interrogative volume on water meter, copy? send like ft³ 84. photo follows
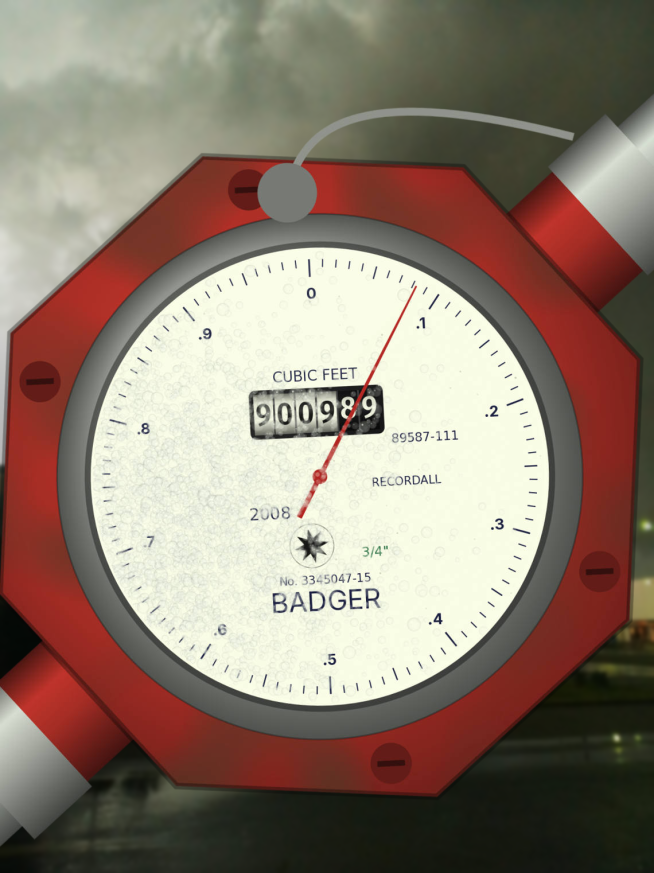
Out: ft³ 900989.08
